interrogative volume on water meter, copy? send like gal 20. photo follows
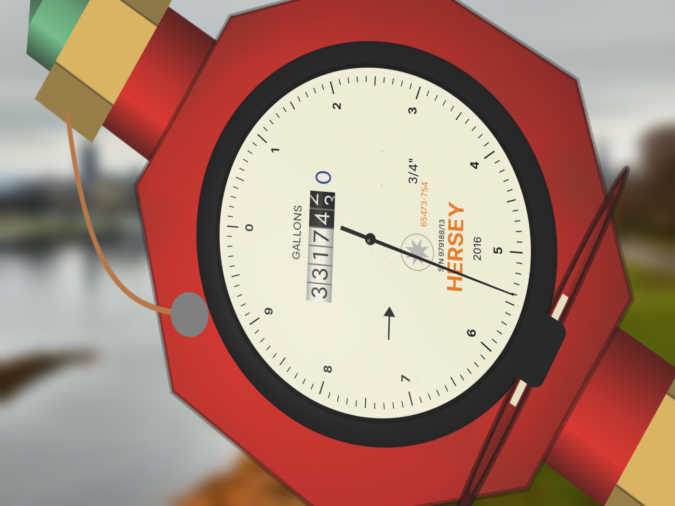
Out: gal 3317425.4
